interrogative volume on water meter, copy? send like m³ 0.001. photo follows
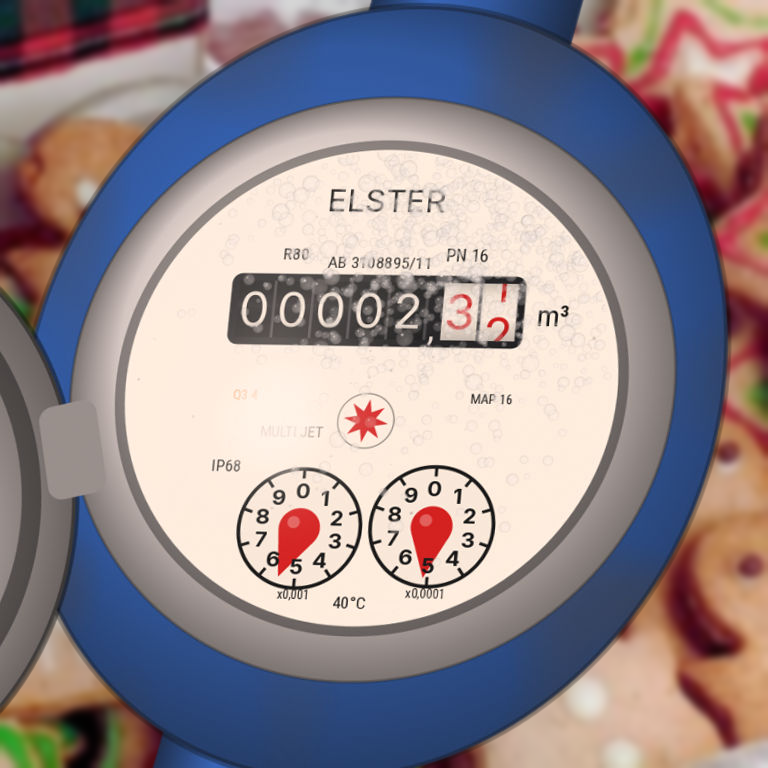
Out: m³ 2.3155
